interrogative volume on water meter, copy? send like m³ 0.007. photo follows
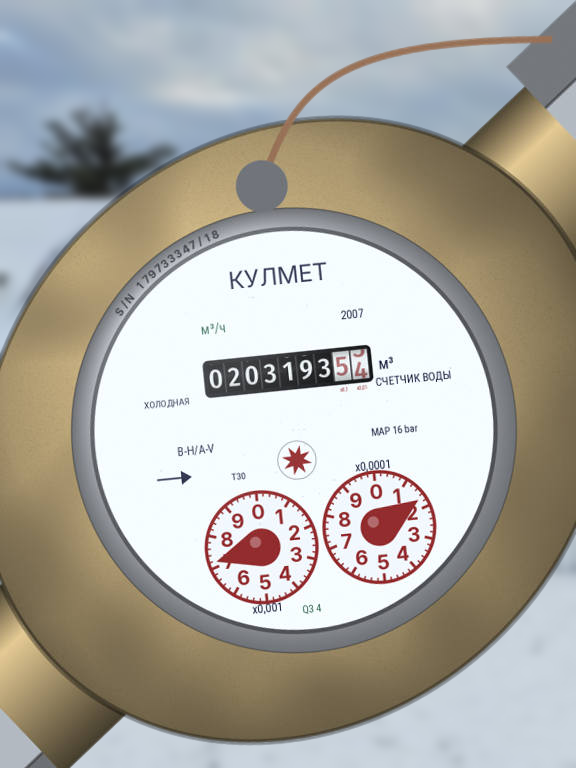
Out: m³ 203193.5371
